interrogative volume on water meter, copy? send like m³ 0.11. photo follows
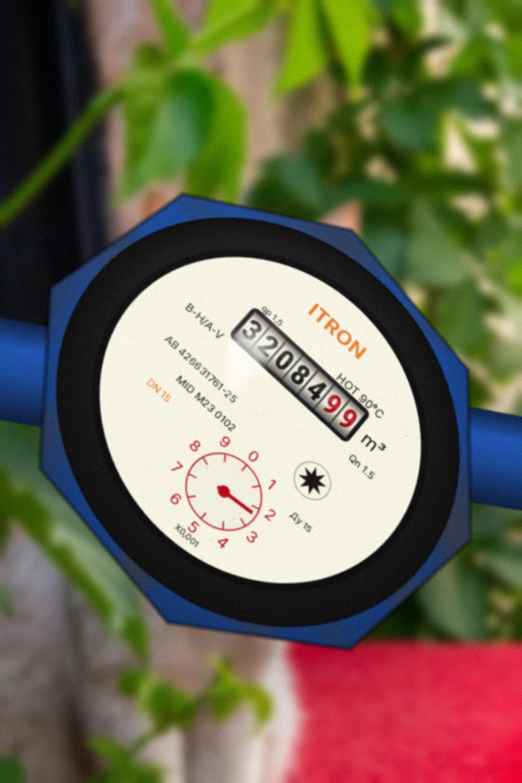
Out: m³ 32084.992
